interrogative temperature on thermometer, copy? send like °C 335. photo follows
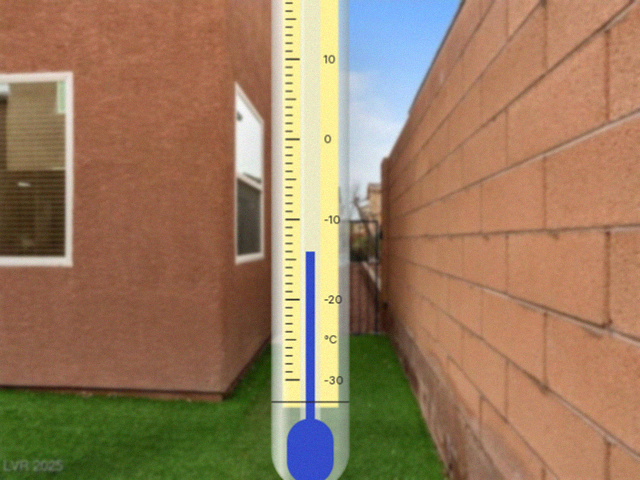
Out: °C -14
